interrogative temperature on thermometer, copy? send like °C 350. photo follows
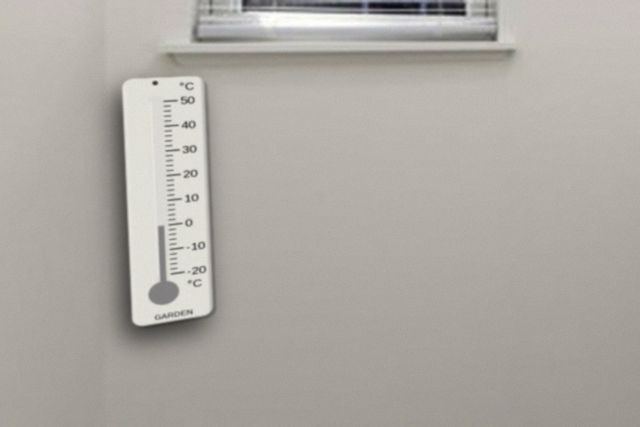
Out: °C 0
